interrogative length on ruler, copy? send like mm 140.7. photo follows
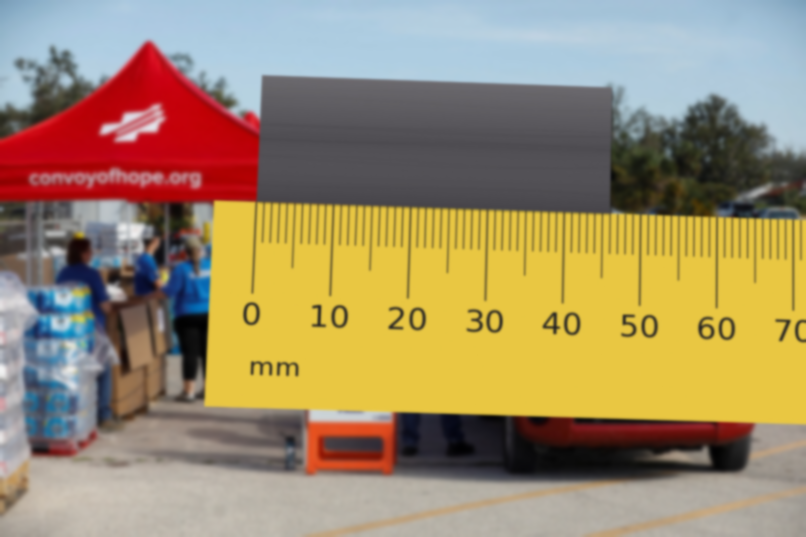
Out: mm 46
